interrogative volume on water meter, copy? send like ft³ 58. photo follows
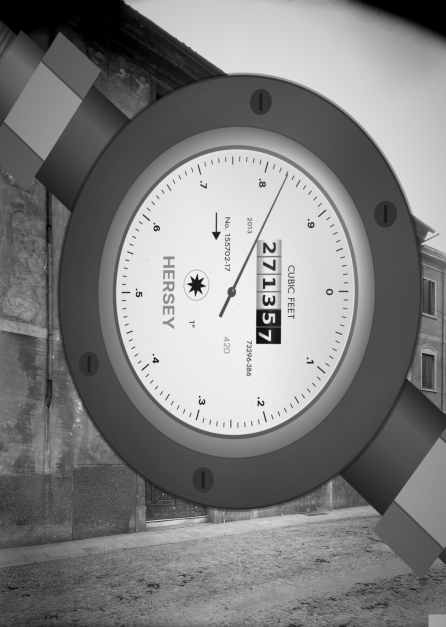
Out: ft³ 271356.83
